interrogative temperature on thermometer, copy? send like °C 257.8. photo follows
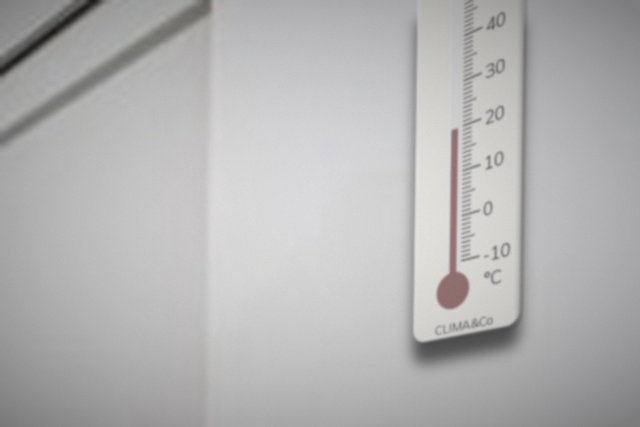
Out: °C 20
